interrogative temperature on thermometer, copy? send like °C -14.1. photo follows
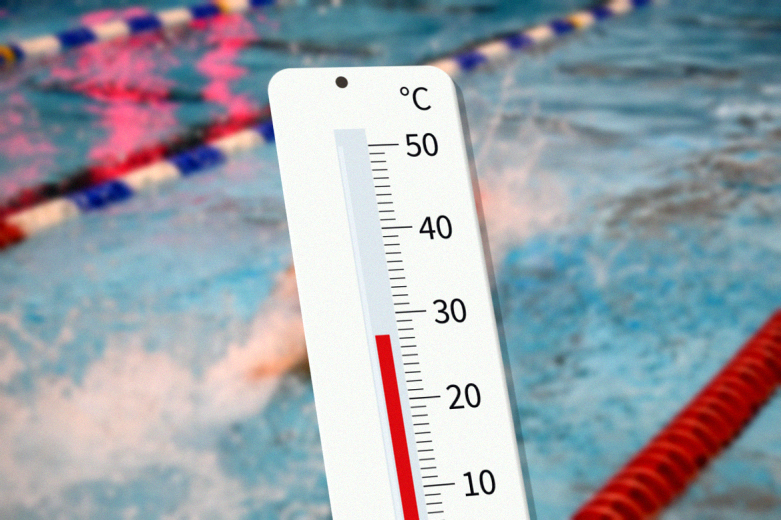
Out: °C 27.5
